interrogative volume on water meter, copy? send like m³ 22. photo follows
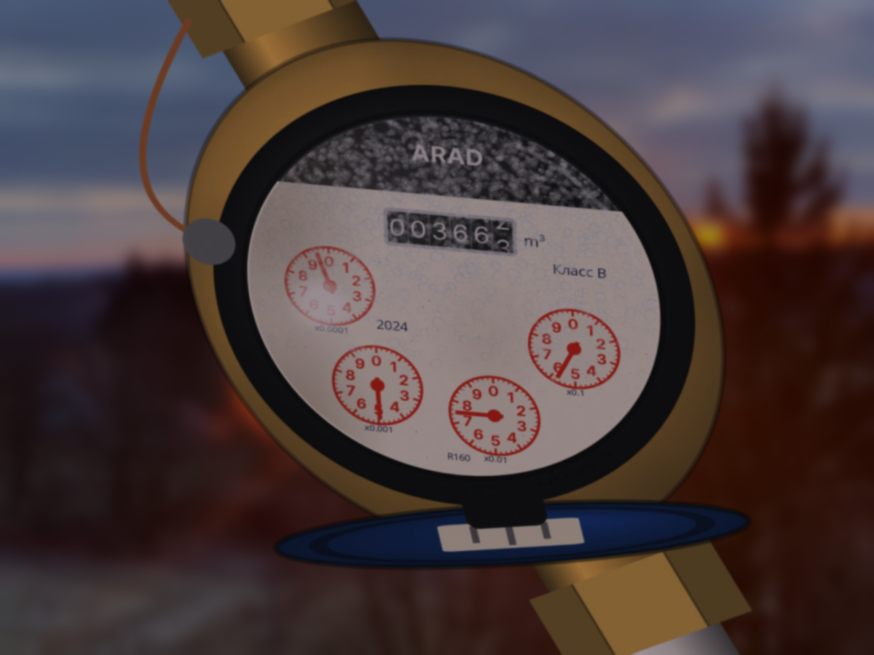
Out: m³ 3662.5749
